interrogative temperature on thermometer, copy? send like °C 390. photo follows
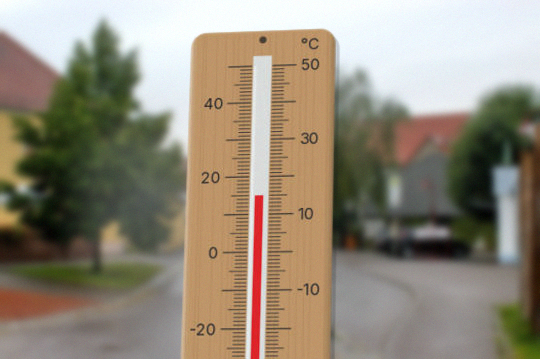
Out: °C 15
